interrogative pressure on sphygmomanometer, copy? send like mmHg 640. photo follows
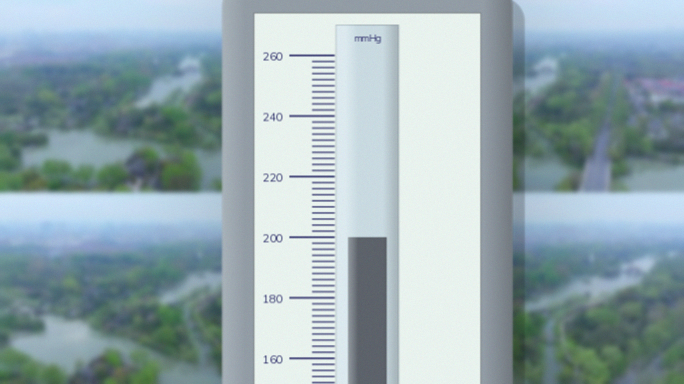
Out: mmHg 200
